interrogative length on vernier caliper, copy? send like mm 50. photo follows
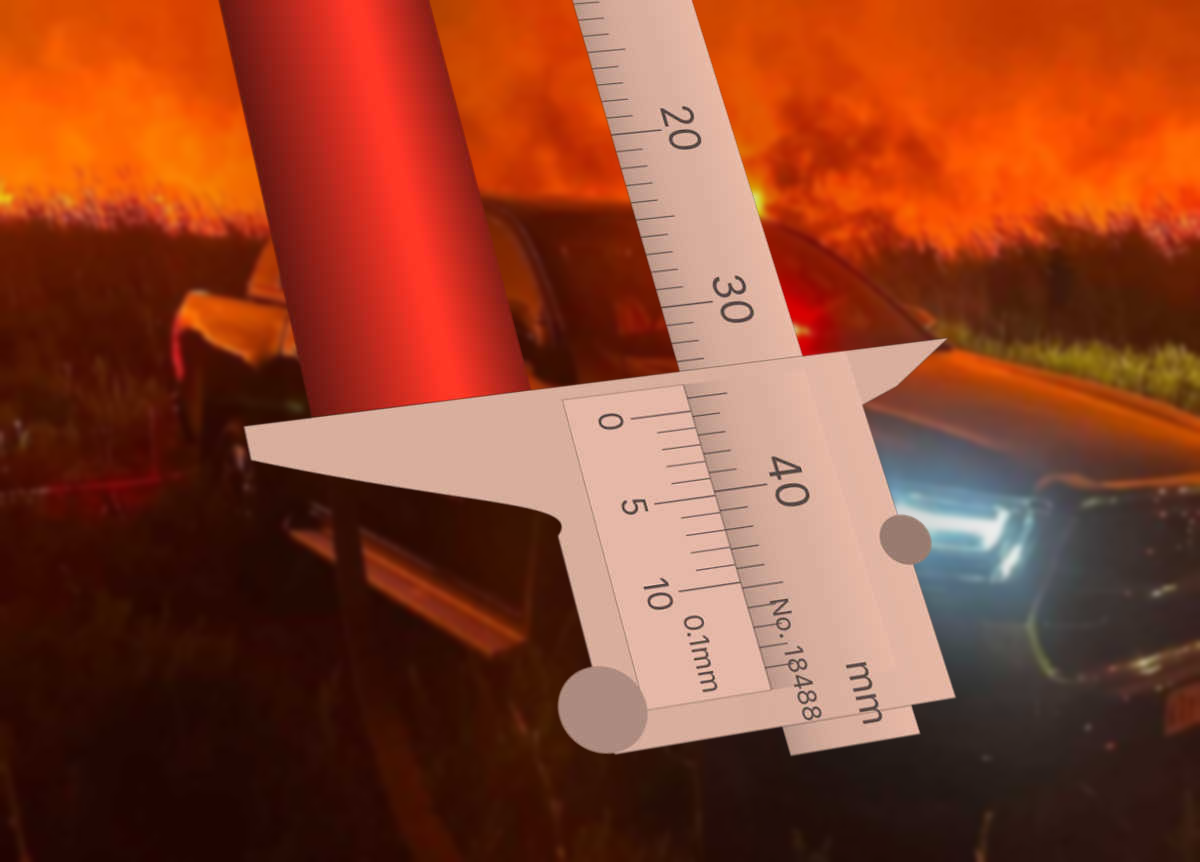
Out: mm 35.7
